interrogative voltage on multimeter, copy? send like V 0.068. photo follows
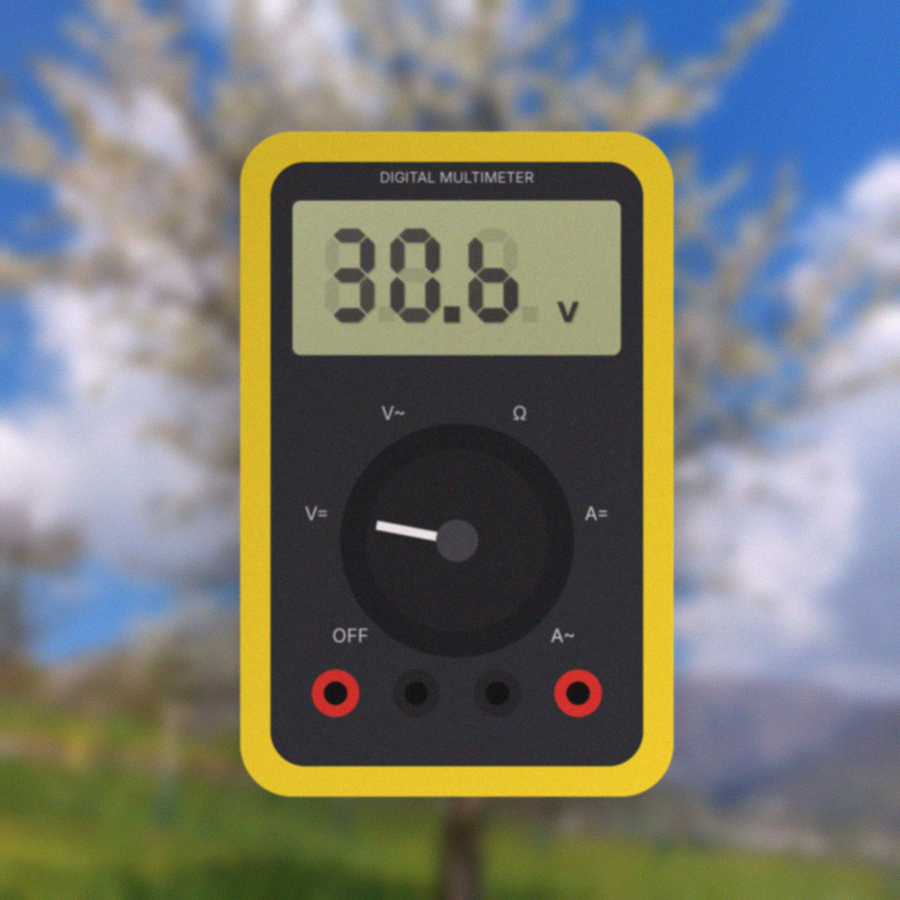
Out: V 30.6
